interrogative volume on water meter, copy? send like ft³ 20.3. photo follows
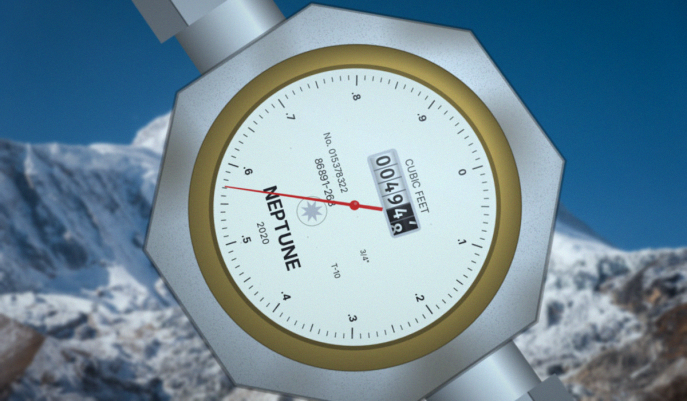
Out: ft³ 4947.57
